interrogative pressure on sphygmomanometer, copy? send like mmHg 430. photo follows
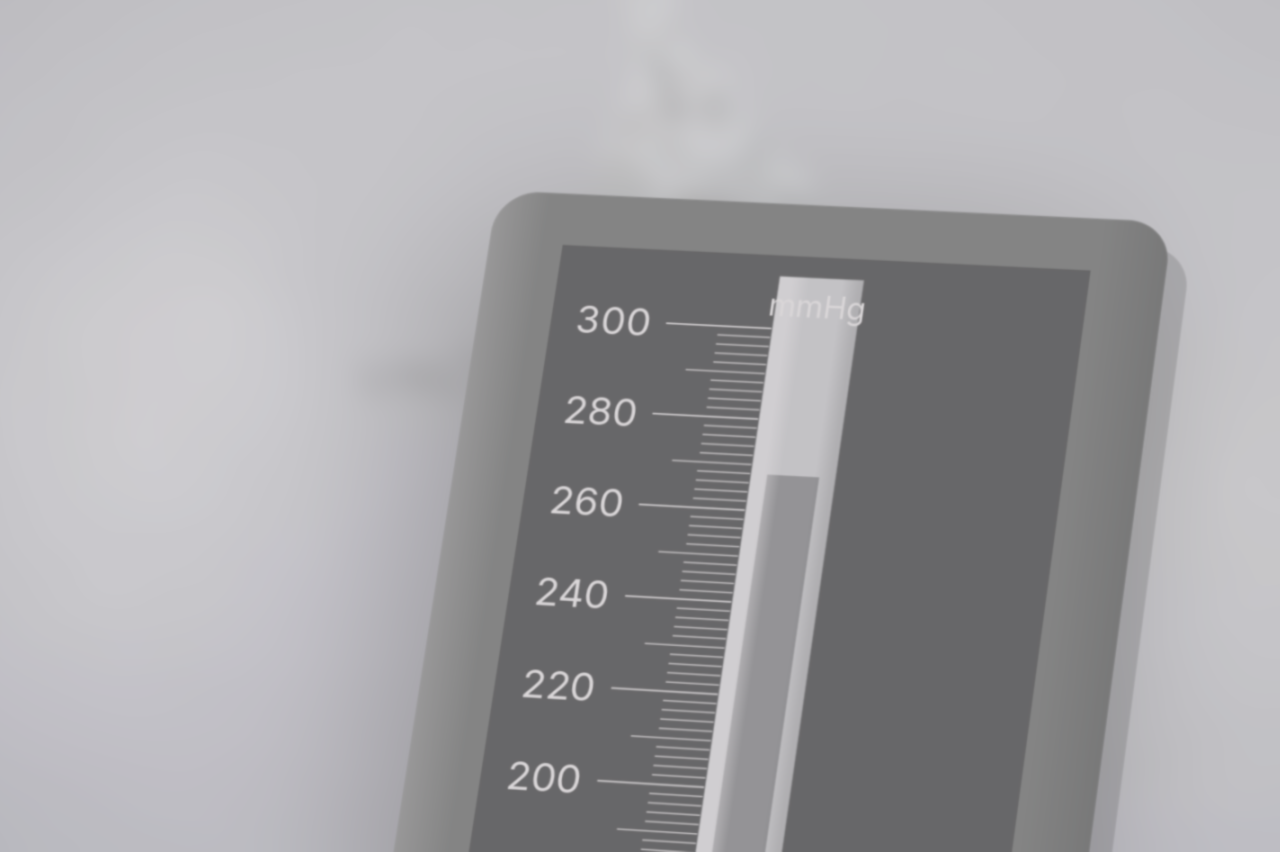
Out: mmHg 268
